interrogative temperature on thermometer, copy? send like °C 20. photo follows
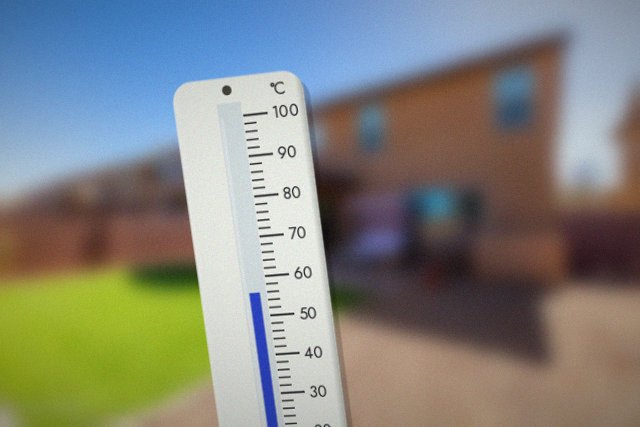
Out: °C 56
